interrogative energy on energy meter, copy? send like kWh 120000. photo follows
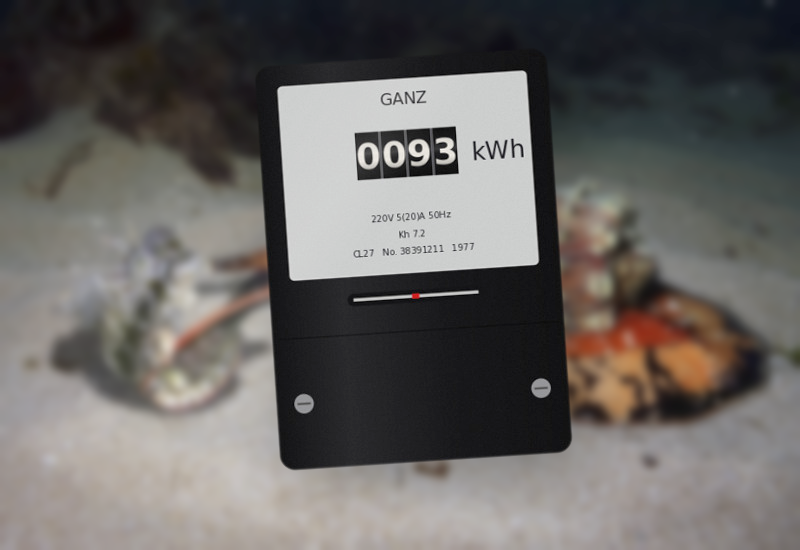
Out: kWh 93
